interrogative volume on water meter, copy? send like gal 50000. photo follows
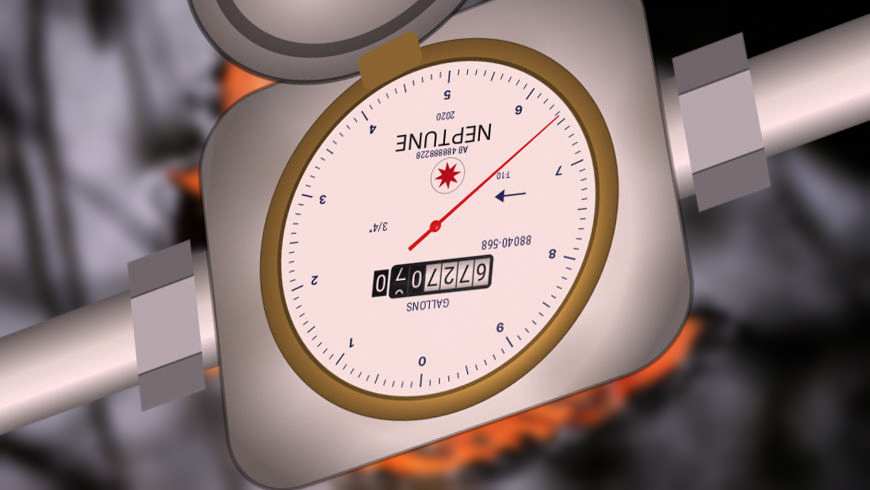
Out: gal 6727066.4
